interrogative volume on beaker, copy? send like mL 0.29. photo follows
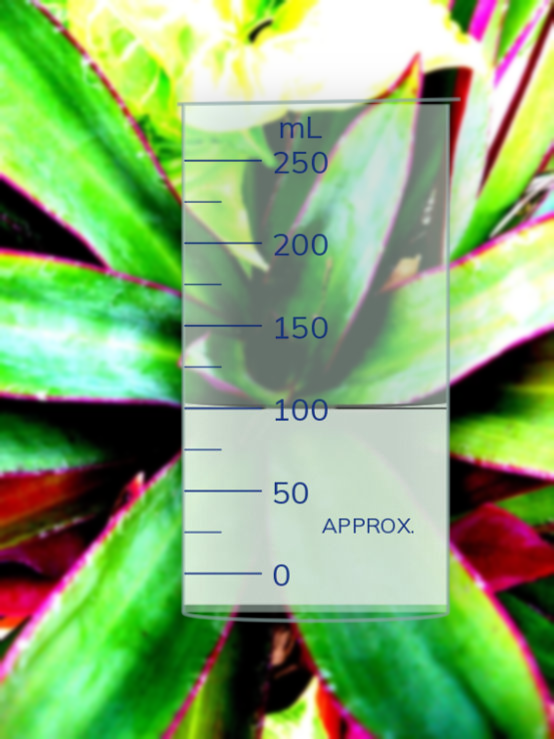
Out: mL 100
